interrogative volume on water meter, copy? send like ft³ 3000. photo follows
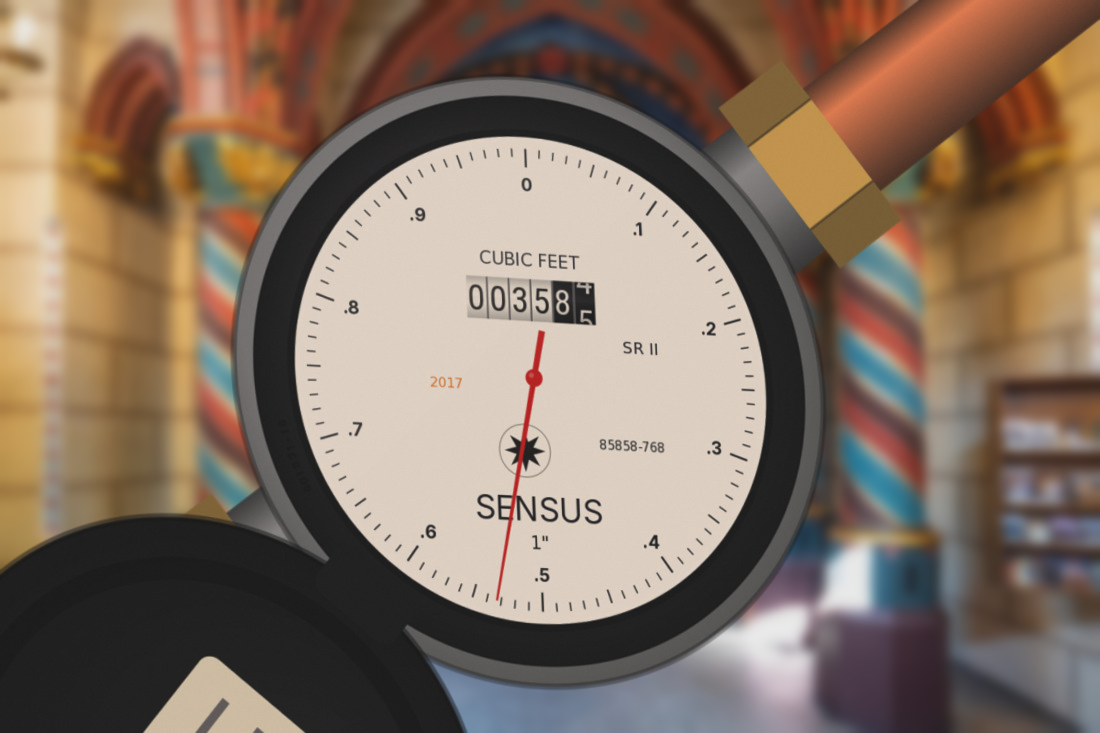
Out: ft³ 3584.53
